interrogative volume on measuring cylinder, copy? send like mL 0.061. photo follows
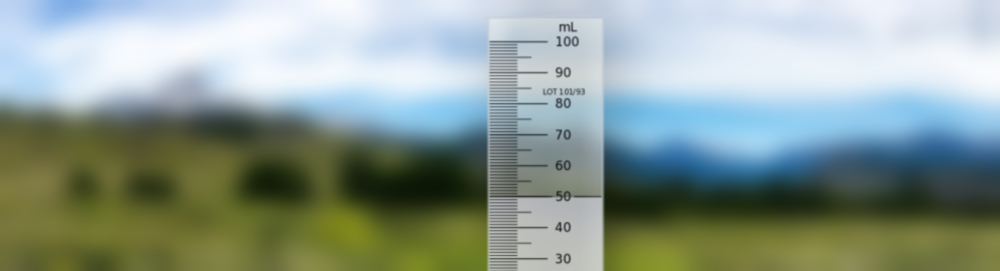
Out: mL 50
